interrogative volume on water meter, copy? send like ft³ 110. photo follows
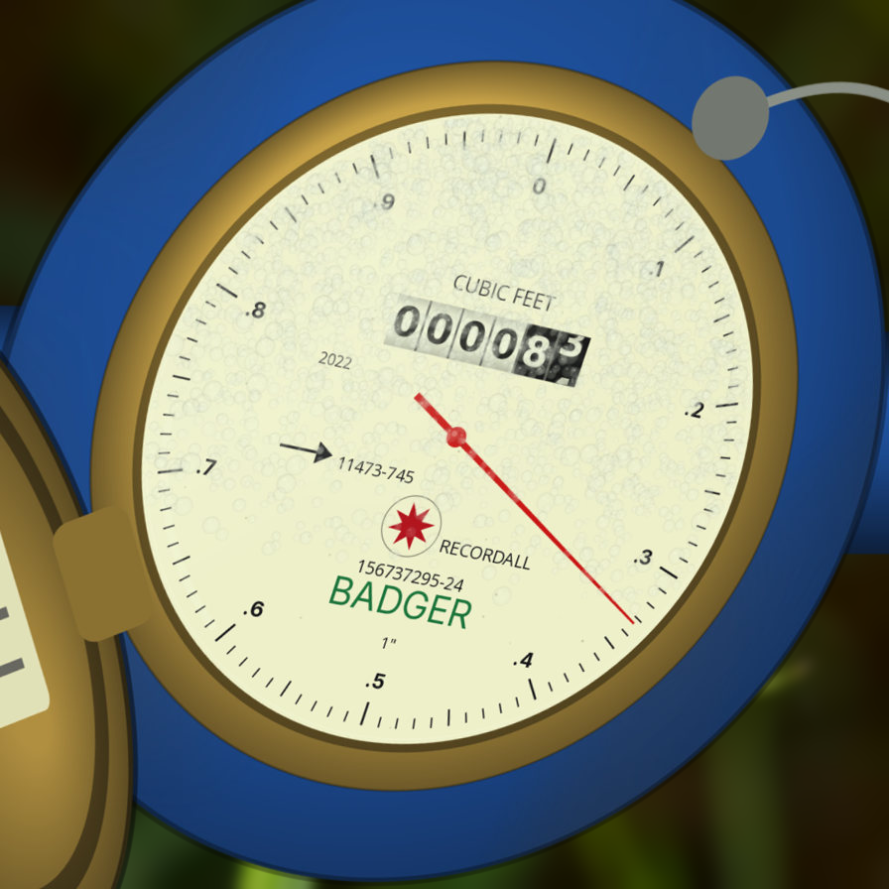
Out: ft³ 83.33
